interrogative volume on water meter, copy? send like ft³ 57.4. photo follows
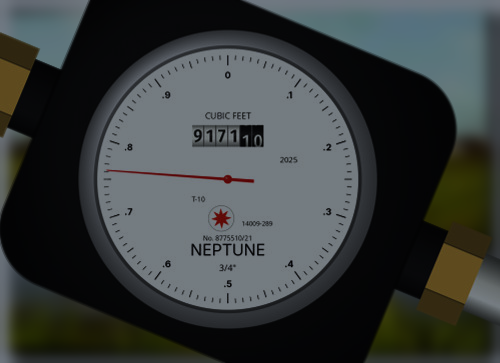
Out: ft³ 917109.76
